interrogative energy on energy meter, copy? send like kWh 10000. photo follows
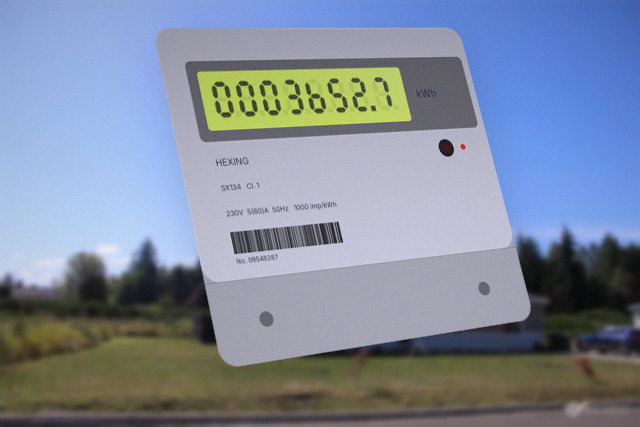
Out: kWh 3652.7
